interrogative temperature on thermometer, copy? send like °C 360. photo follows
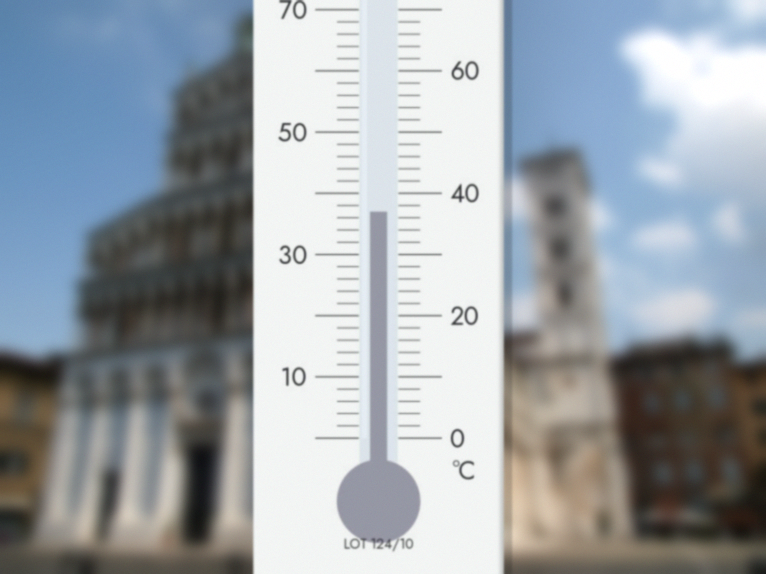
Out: °C 37
